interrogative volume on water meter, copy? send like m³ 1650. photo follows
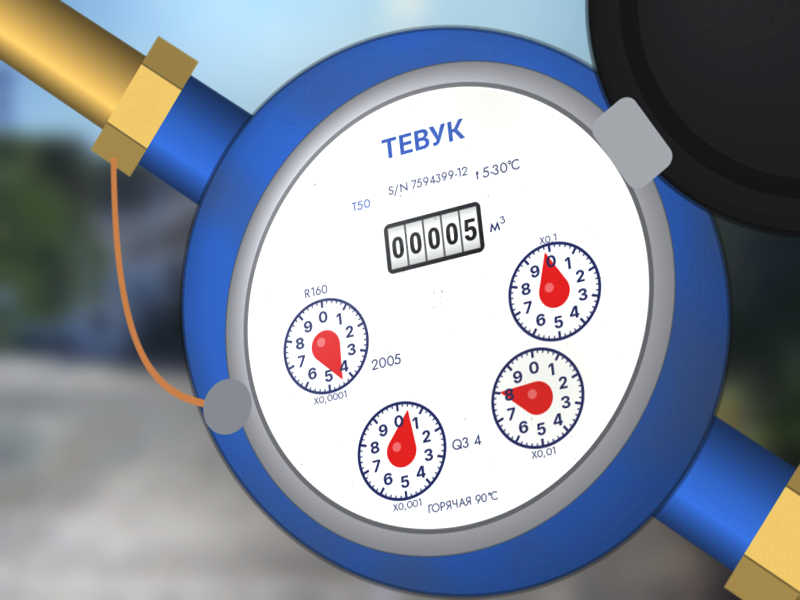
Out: m³ 4.9804
